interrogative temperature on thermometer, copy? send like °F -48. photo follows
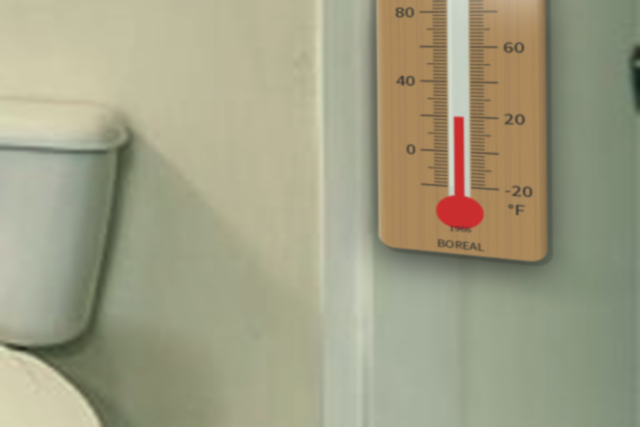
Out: °F 20
